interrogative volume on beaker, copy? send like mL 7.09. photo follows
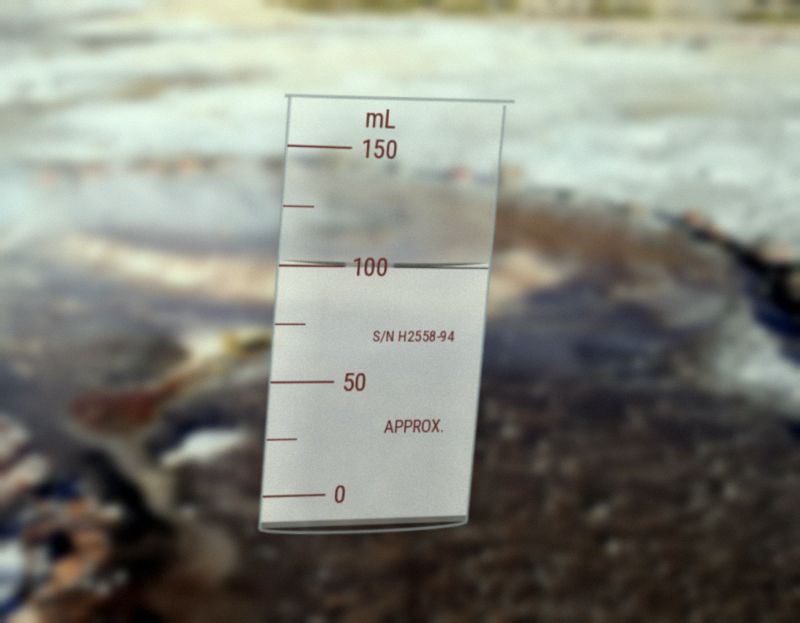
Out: mL 100
